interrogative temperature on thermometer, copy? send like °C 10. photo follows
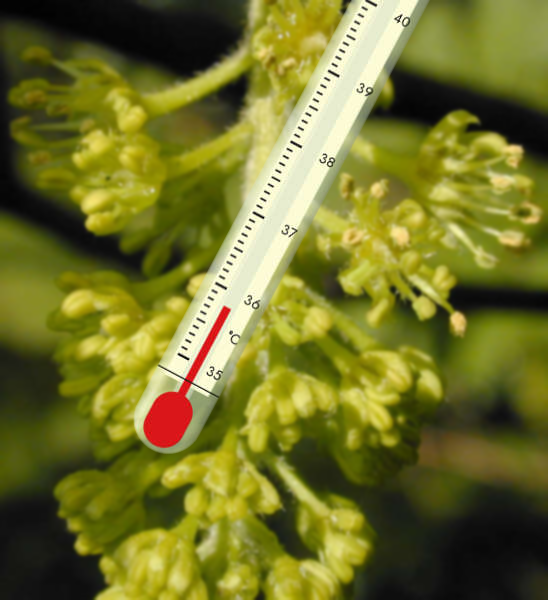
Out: °C 35.8
